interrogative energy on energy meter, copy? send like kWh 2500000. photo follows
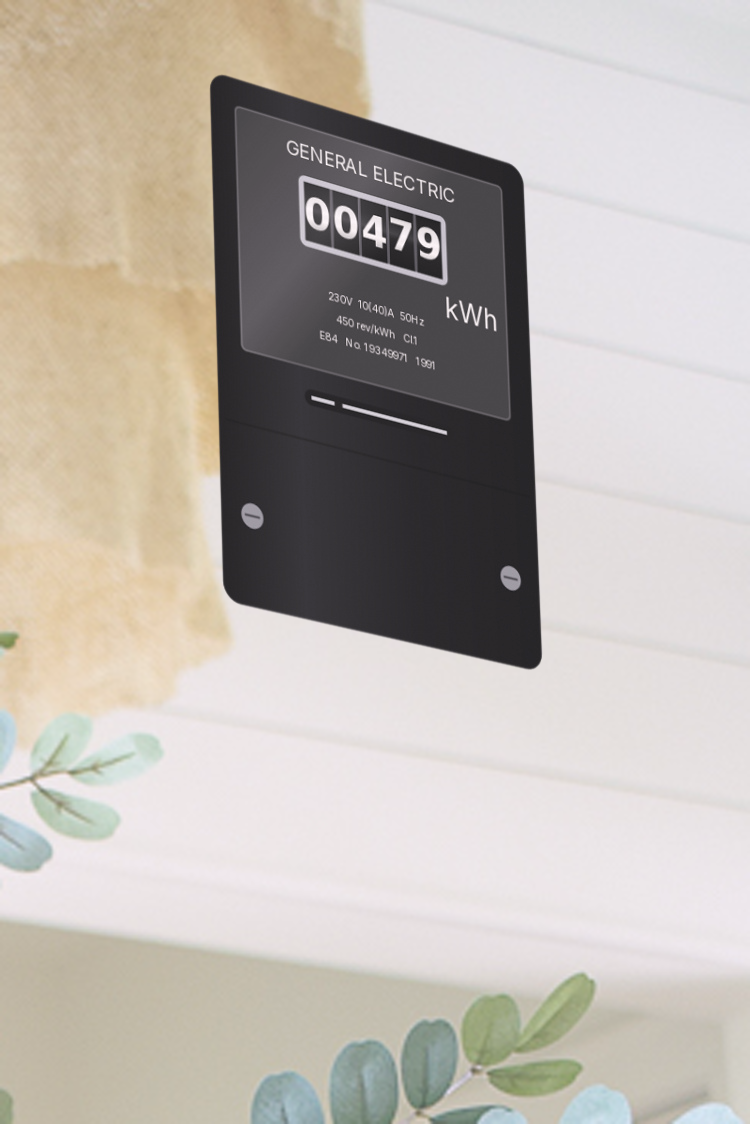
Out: kWh 479
